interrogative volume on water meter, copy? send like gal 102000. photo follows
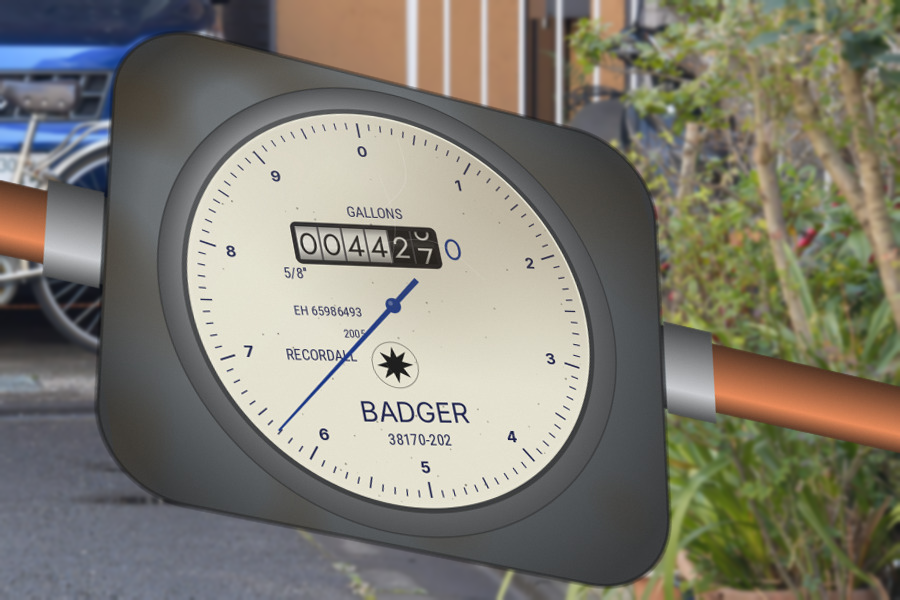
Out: gal 44266.3
